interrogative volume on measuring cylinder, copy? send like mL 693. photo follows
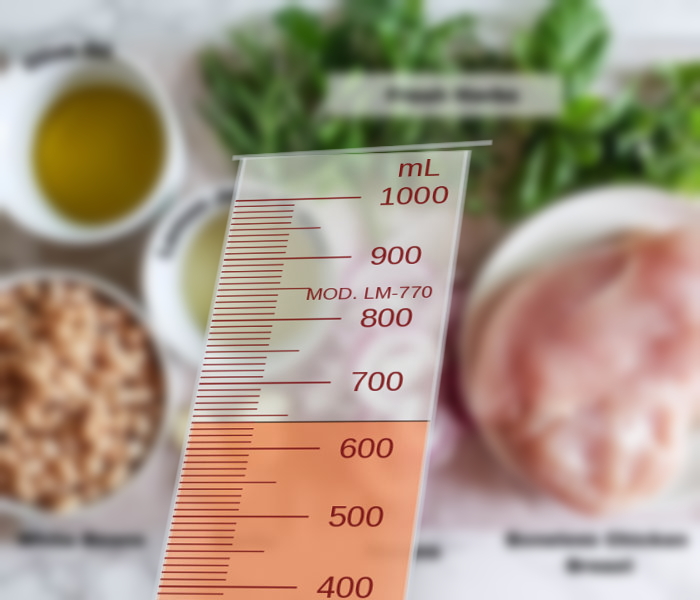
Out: mL 640
